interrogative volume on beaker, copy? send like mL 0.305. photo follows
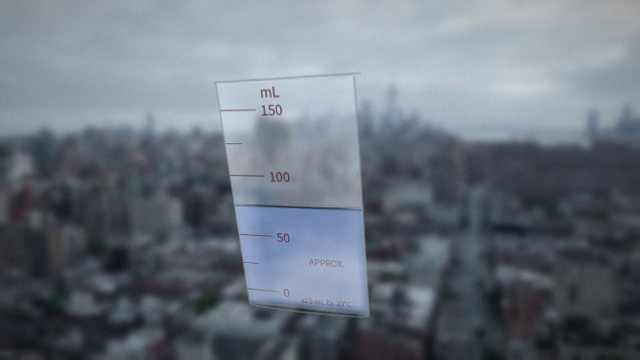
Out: mL 75
